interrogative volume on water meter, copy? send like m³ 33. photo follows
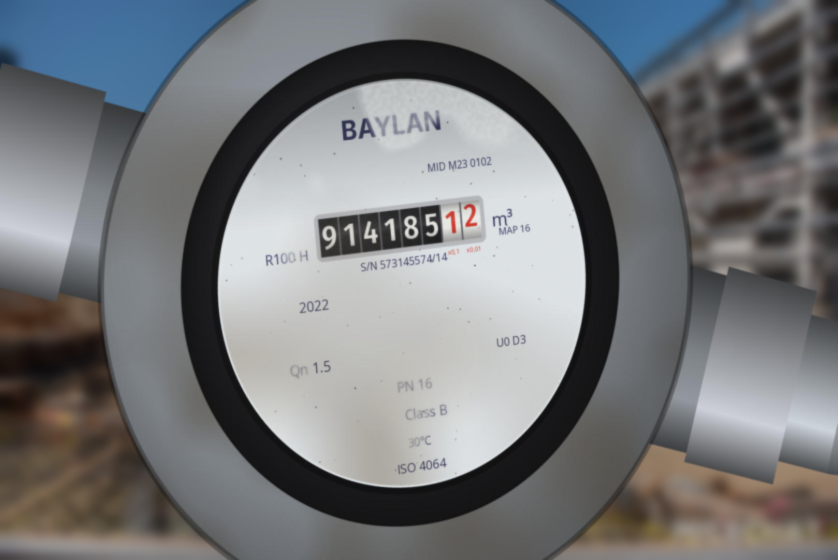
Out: m³ 914185.12
